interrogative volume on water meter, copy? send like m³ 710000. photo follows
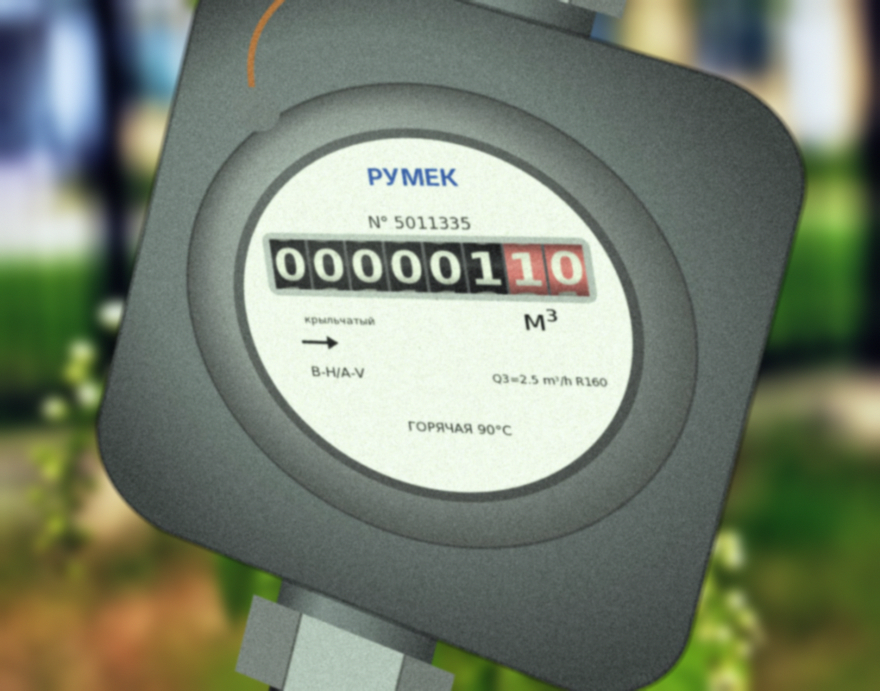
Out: m³ 1.10
